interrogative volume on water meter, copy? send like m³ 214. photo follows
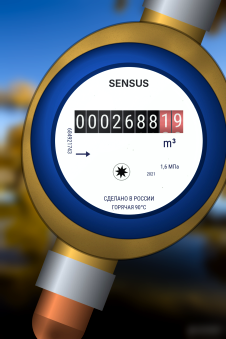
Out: m³ 2688.19
